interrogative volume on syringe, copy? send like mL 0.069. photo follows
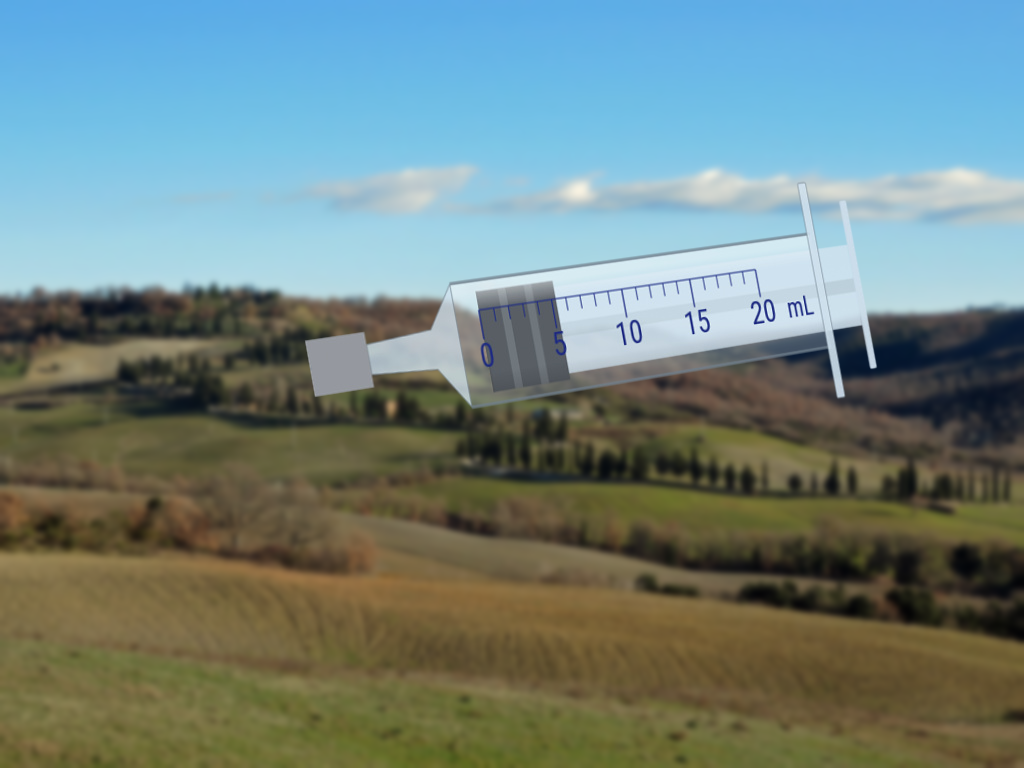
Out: mL 0
